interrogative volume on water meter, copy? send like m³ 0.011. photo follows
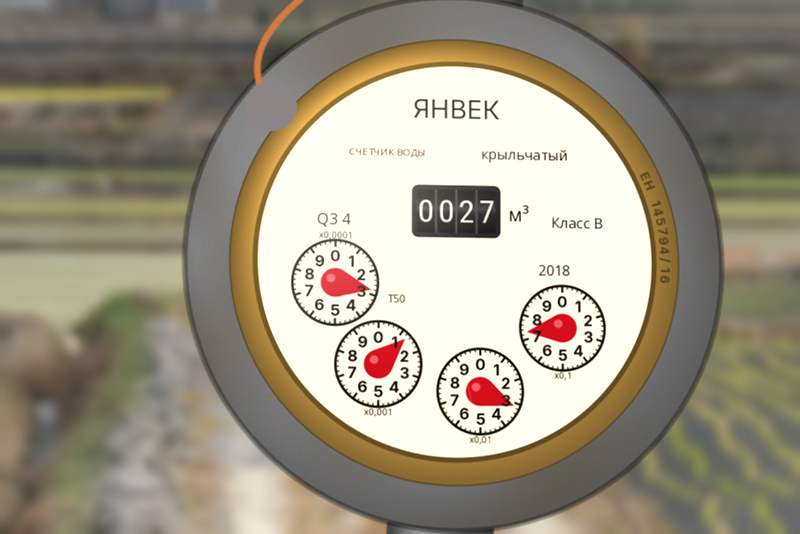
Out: m³ 27.7312
